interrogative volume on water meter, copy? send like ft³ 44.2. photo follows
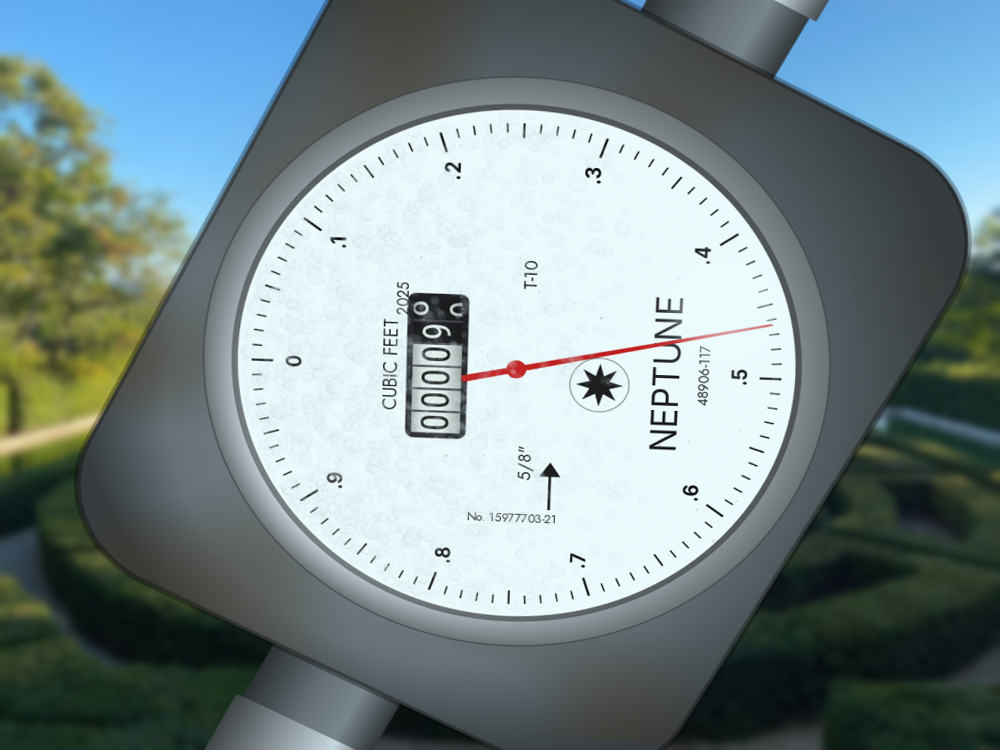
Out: ft³ 98.46
